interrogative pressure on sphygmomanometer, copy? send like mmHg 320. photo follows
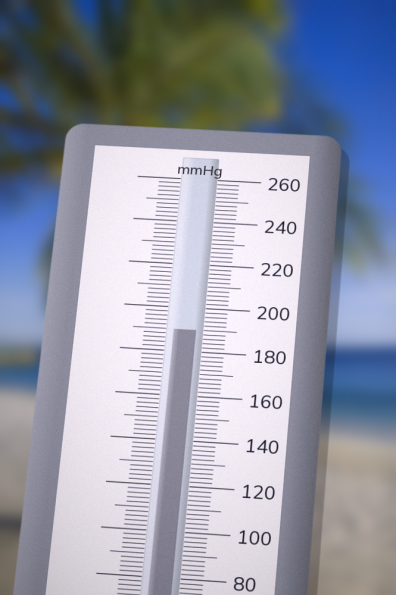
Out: mmHg 190
